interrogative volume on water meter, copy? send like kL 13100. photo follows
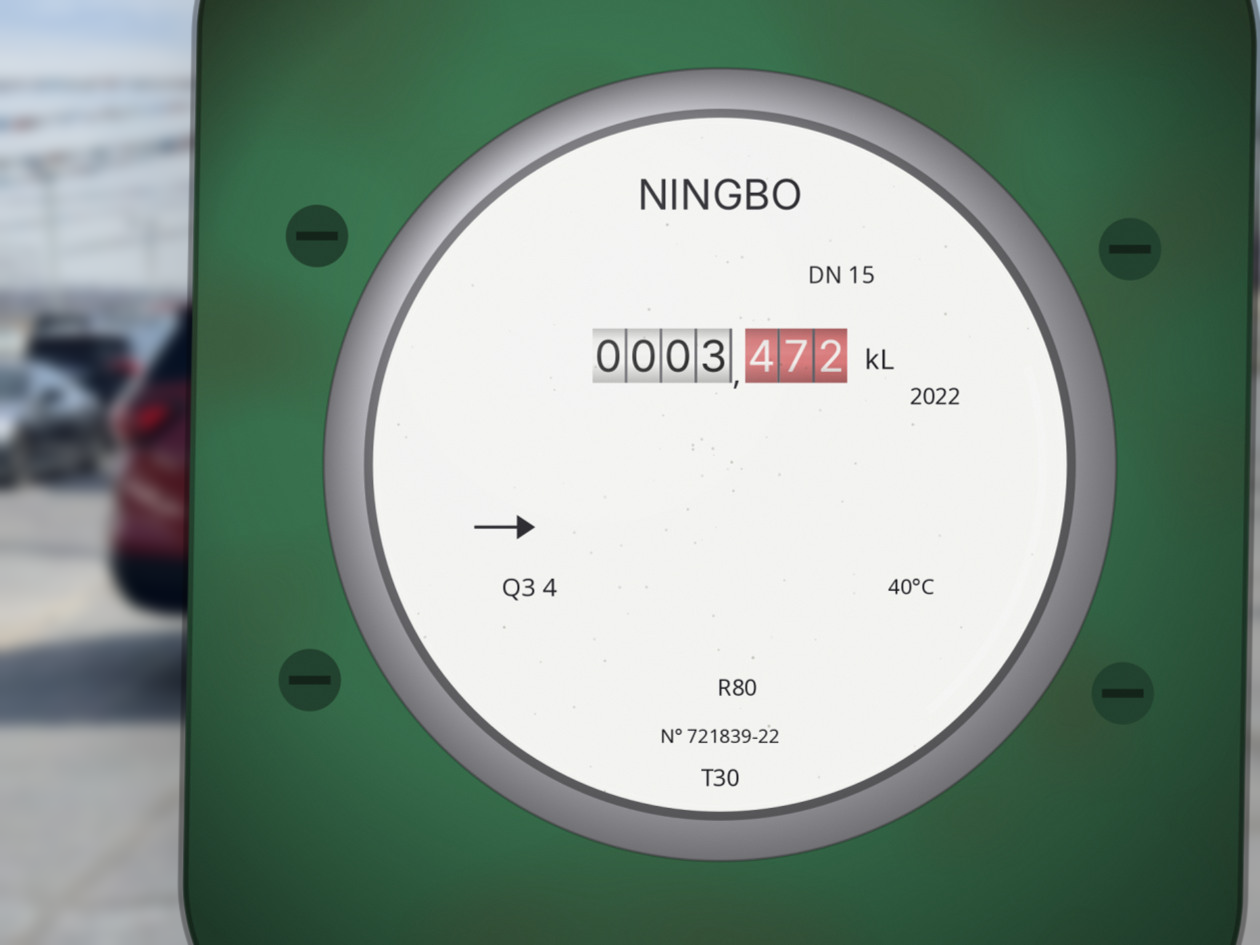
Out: kL 3.472
